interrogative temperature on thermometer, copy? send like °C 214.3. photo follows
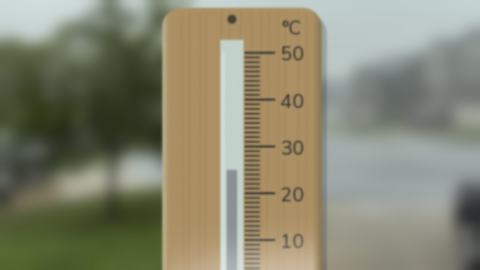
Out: °C 25
